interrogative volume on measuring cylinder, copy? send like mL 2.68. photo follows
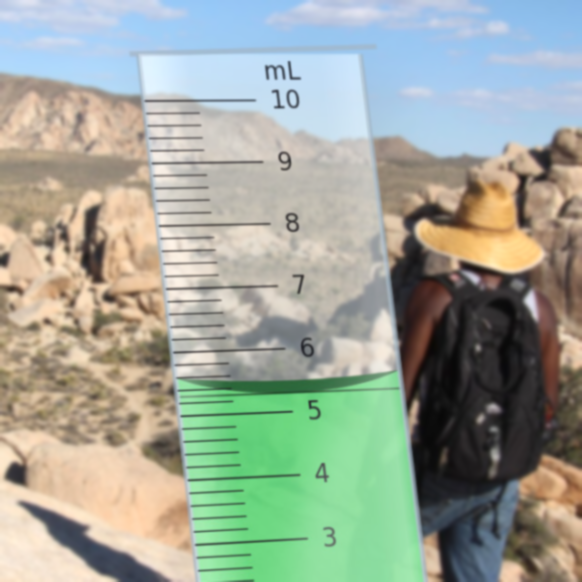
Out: mL 5.3
